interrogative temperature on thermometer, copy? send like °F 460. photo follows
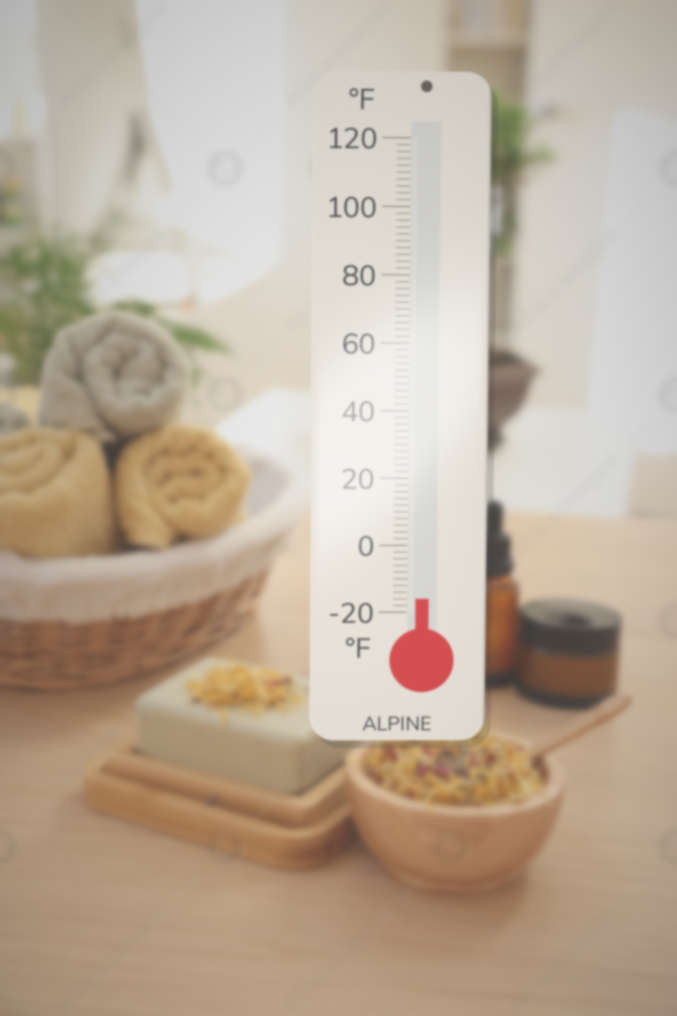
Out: °F -16
